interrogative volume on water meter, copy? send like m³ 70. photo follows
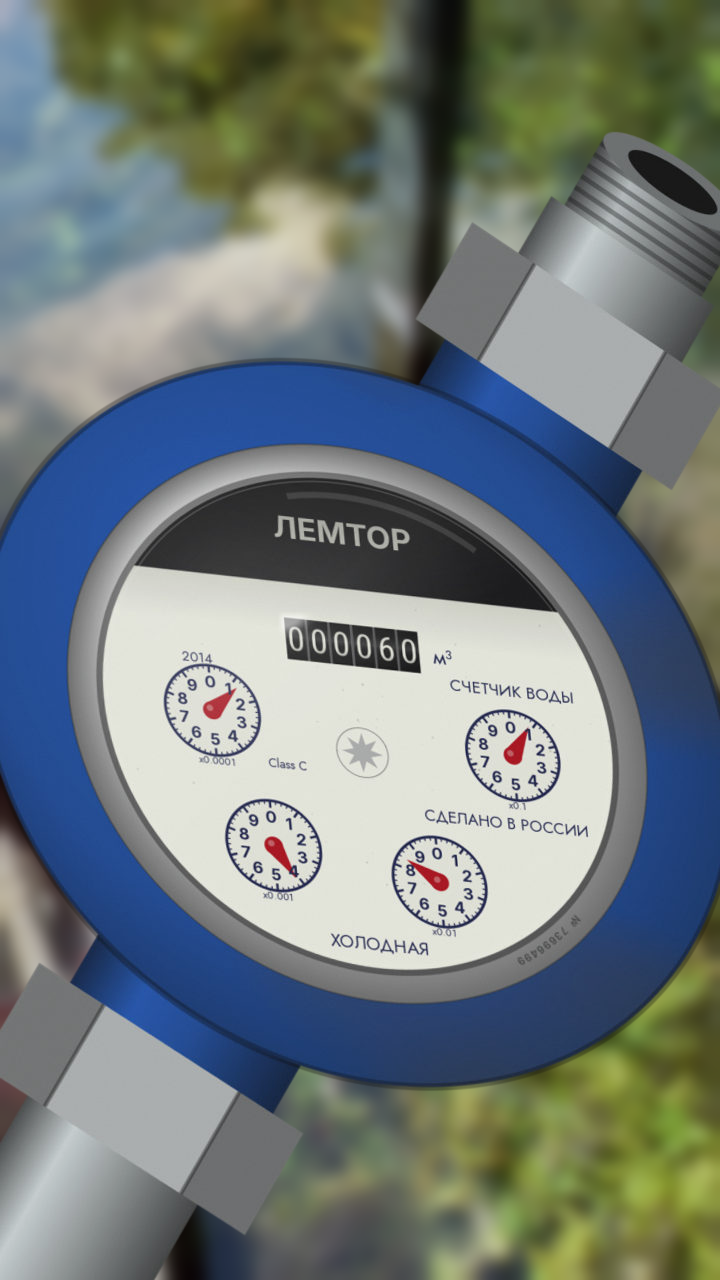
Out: m³ 60.0841
